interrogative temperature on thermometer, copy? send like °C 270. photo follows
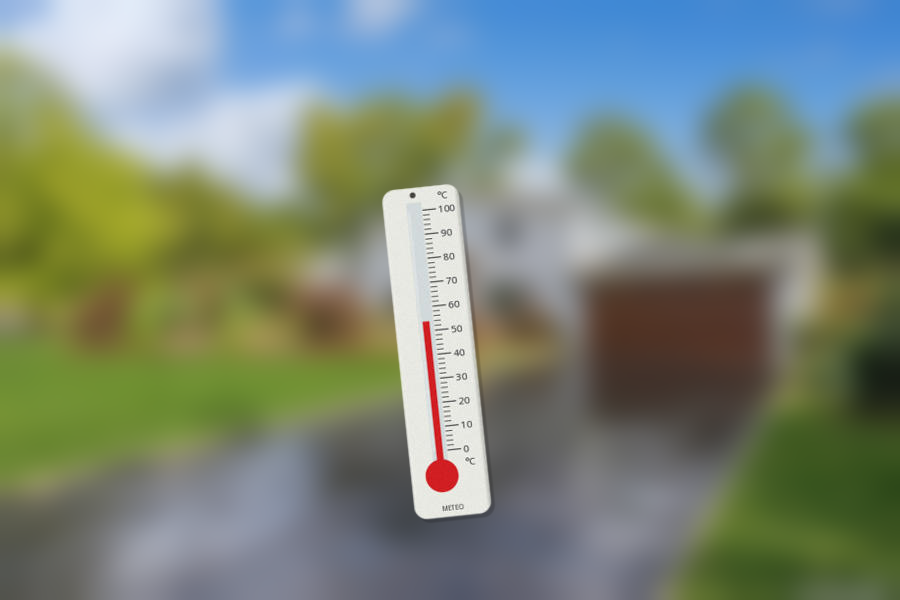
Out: °C 54
